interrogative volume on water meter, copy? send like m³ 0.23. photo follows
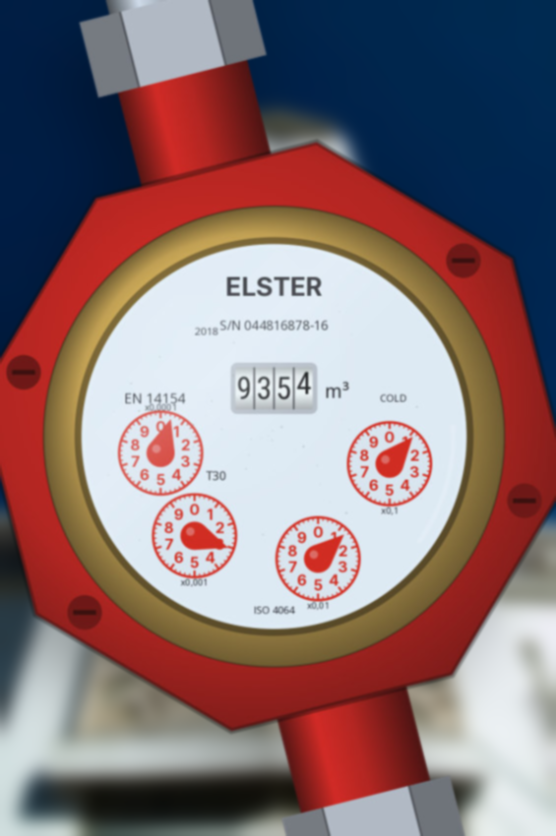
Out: m³ 9354.1130
